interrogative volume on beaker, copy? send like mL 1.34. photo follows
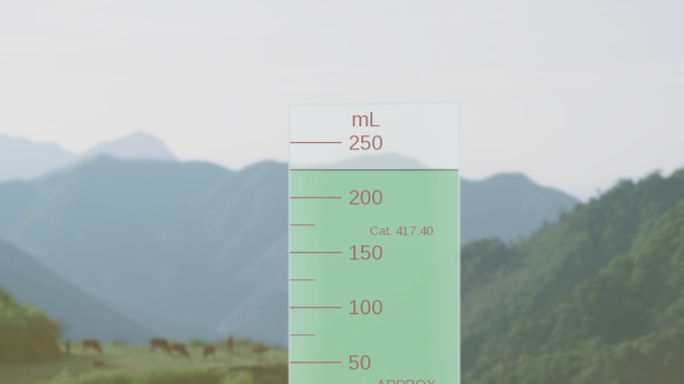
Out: mL 225
